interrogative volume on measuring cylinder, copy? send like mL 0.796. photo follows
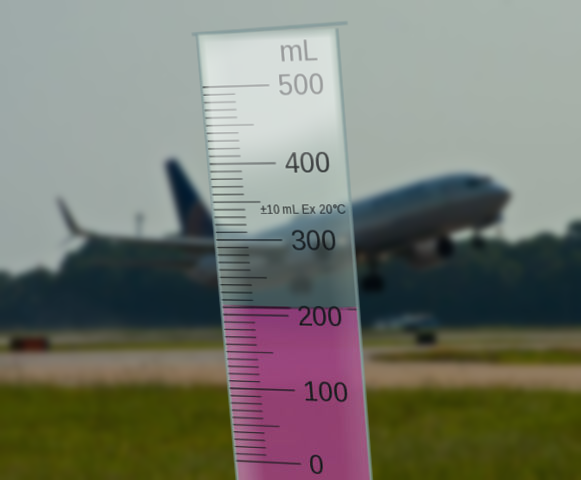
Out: mL 210
